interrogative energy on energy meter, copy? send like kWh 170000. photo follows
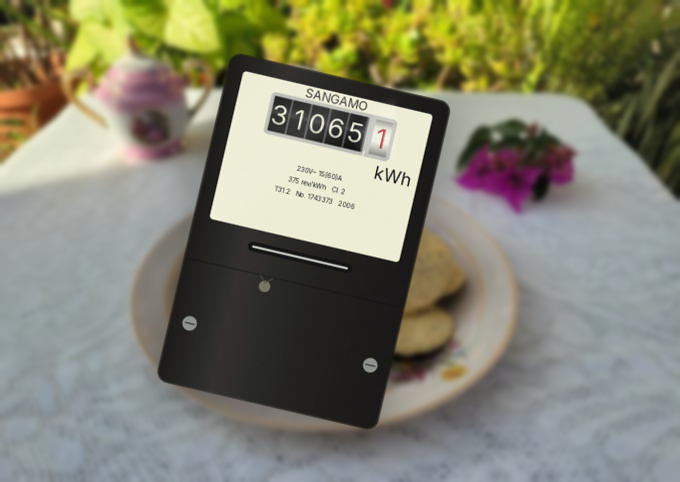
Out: kWh 31065.1
